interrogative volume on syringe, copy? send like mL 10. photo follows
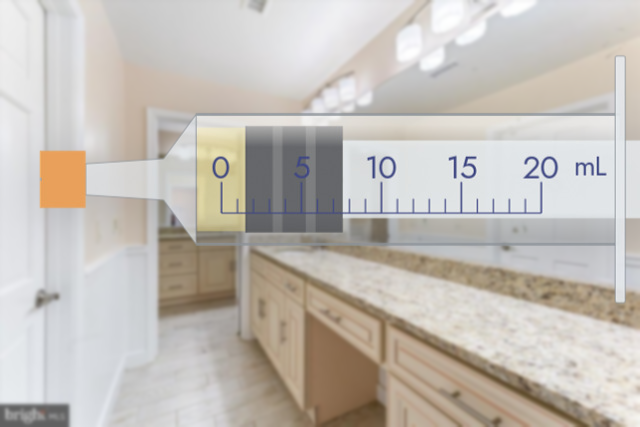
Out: mL 1.5
